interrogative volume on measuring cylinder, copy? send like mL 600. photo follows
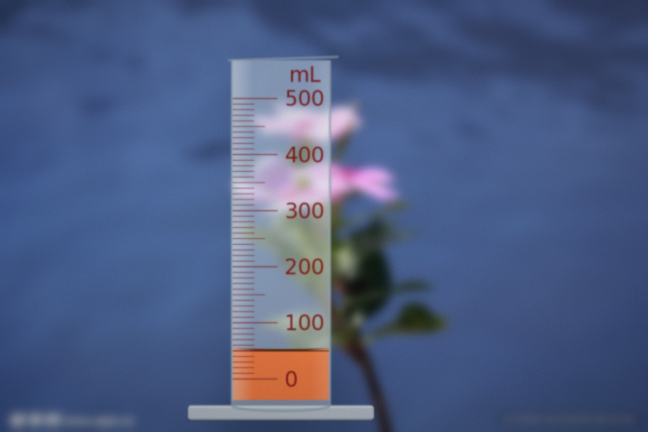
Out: mL 50
